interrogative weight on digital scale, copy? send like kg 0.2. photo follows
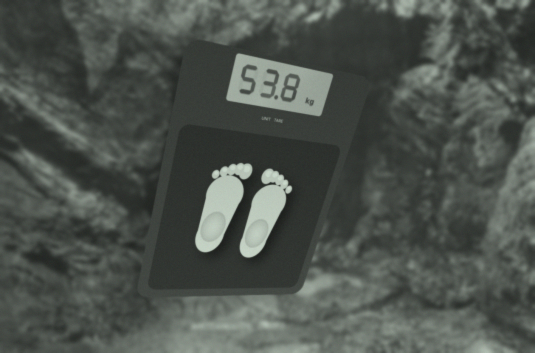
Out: kg 53.8
